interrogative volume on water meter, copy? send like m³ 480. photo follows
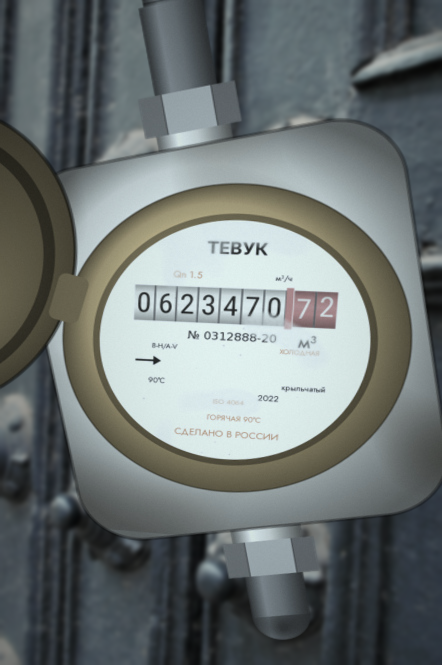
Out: m³ 623470.72
